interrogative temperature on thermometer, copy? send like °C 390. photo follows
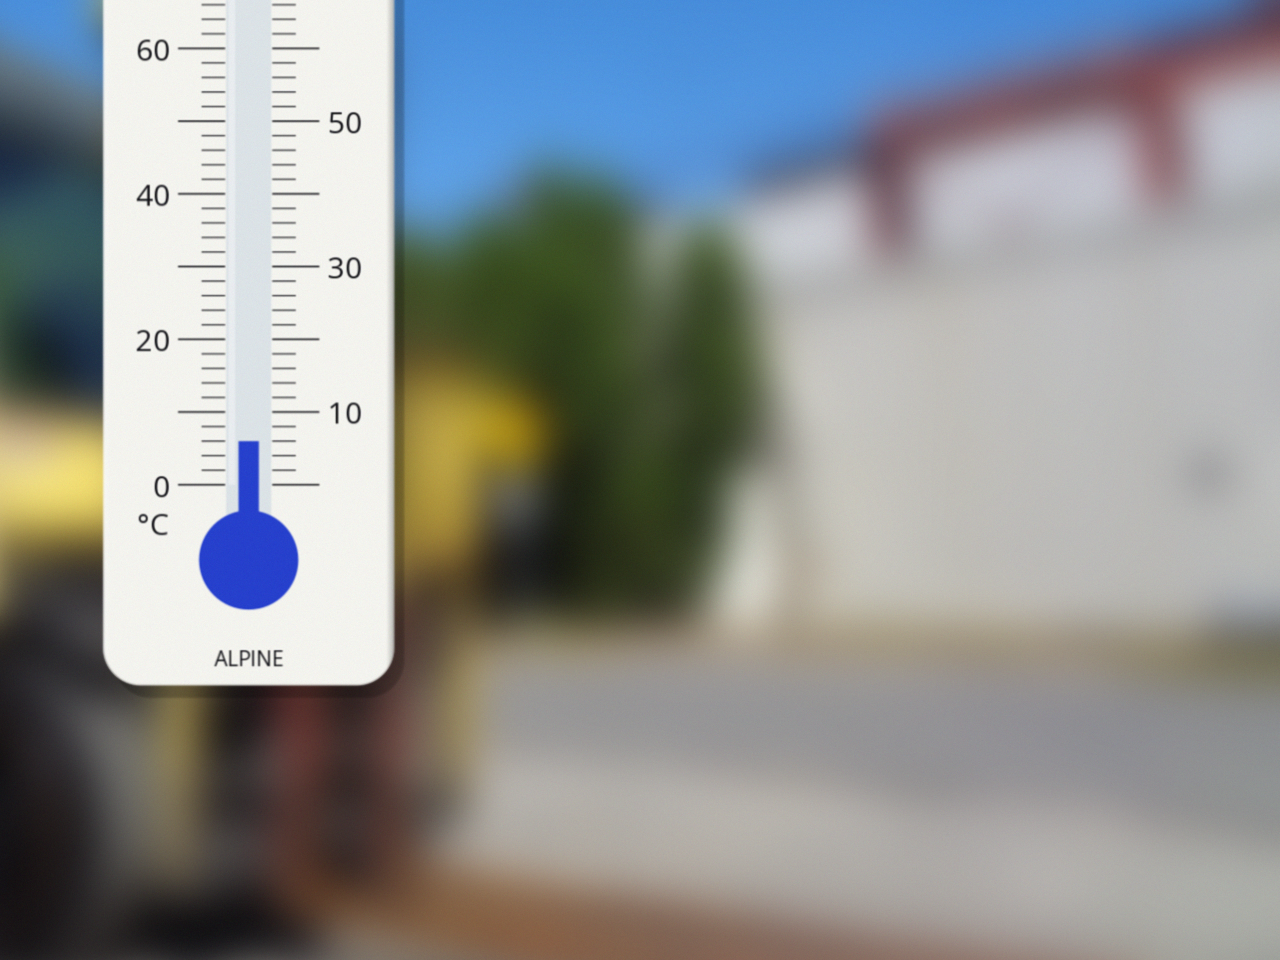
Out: °C 6
